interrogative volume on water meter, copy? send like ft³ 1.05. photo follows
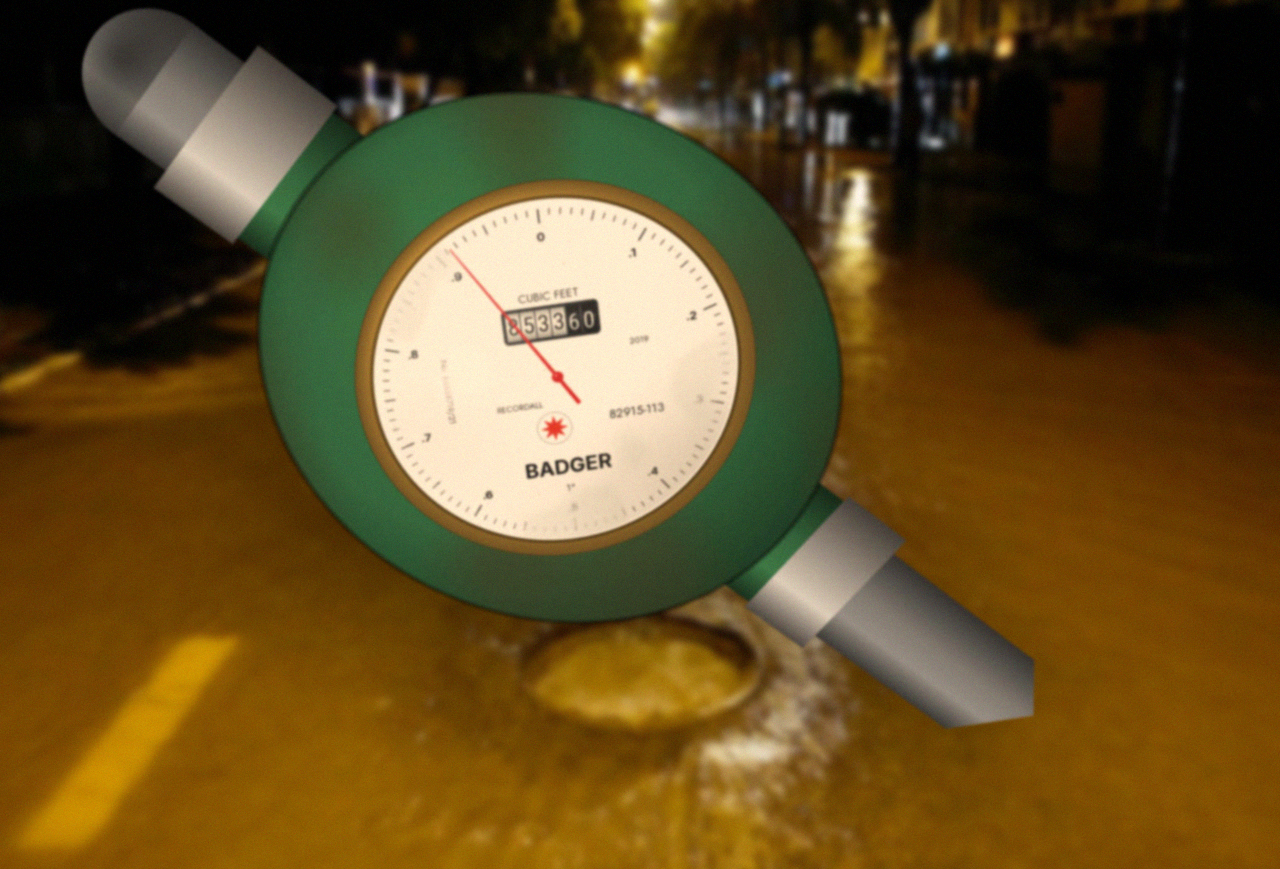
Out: ft³ 853359.91
